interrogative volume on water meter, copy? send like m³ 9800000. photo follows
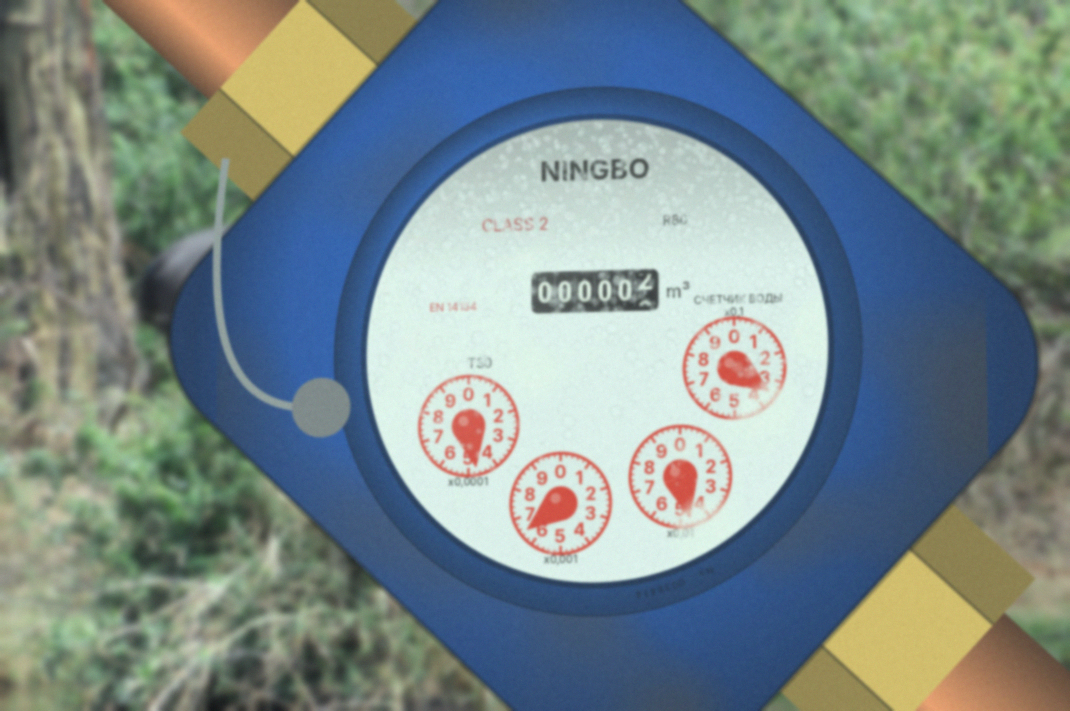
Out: m³ 2.3464
